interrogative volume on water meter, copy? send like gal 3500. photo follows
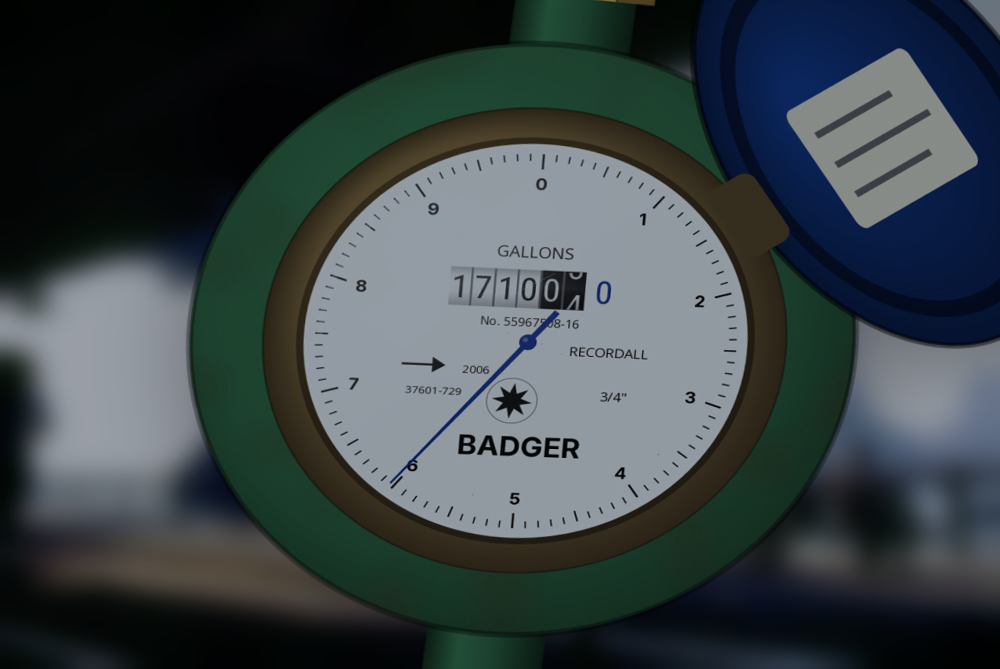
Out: gal 1710036.0
